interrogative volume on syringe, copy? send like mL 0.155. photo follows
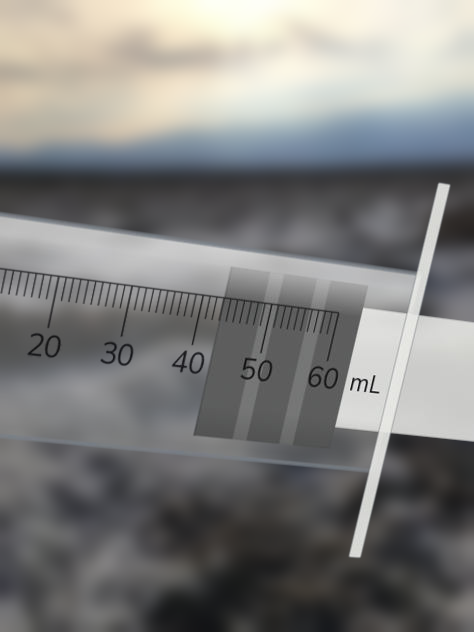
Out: mL 43
